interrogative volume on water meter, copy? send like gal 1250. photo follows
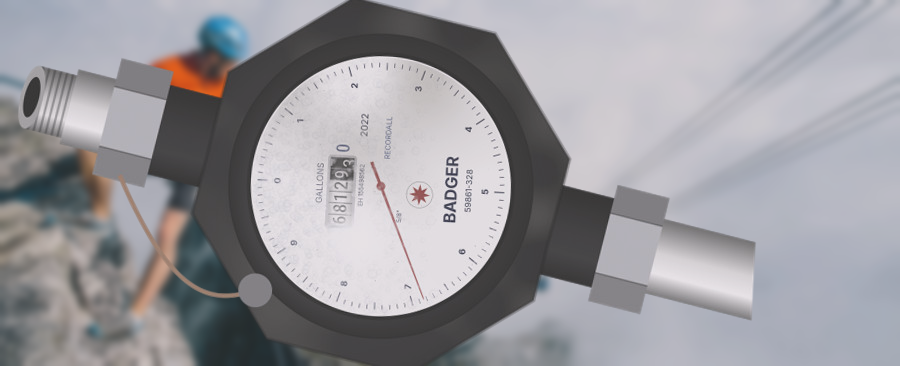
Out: gal 6812926.8
